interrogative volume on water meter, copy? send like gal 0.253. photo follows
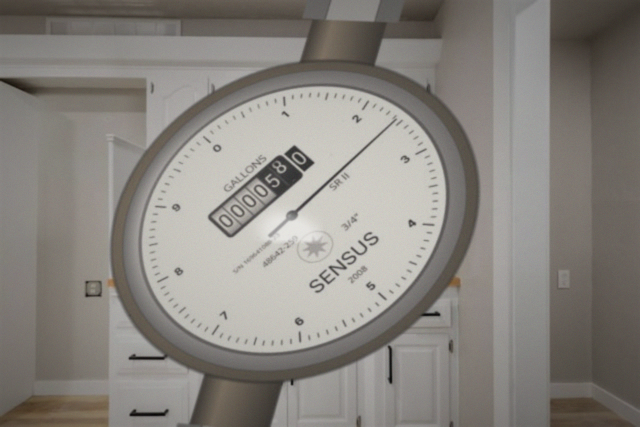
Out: gal 582.4
